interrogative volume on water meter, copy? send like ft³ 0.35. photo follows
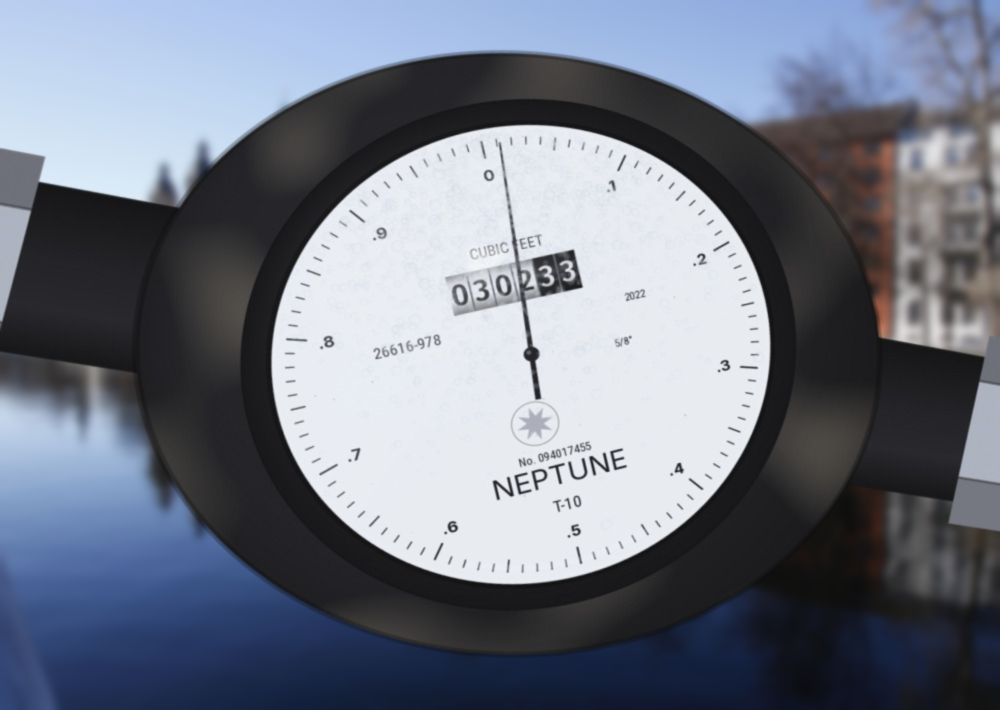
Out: ft³ 30233.01
